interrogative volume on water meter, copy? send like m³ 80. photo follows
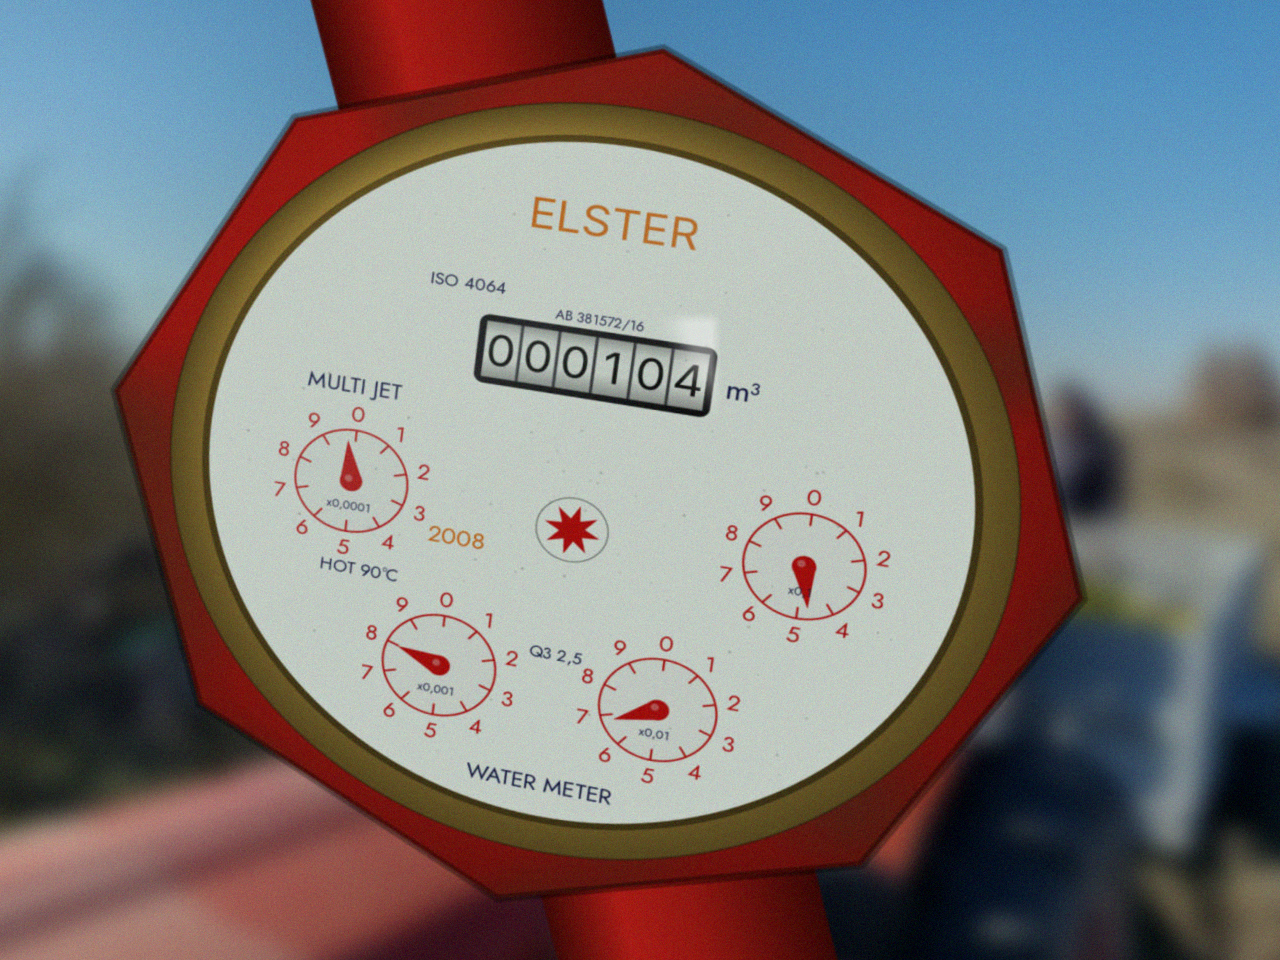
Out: m³ 104.4679
